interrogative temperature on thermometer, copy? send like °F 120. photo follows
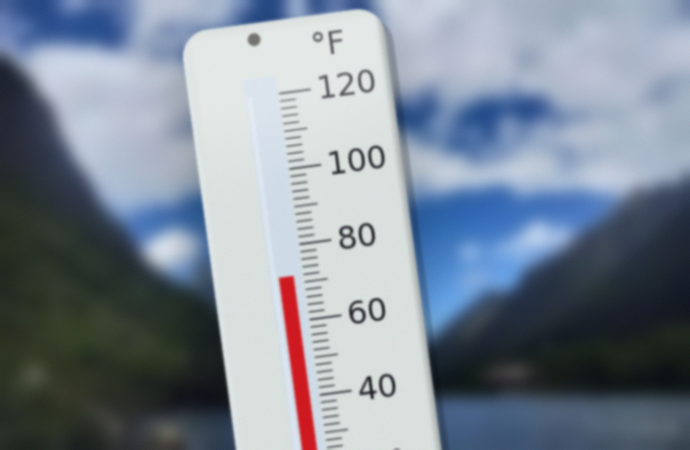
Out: °F 72
